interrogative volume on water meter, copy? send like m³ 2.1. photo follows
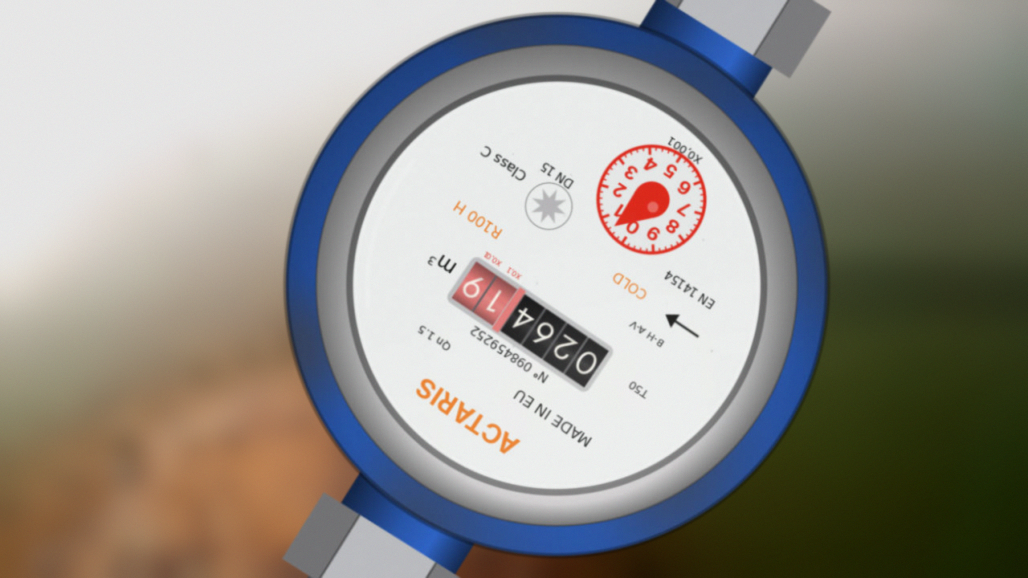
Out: m³ 264.190
